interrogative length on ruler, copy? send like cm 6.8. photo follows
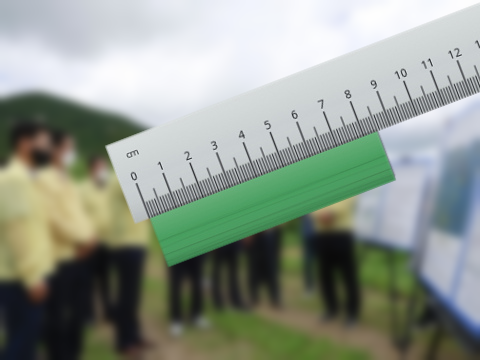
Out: cm 8.5
